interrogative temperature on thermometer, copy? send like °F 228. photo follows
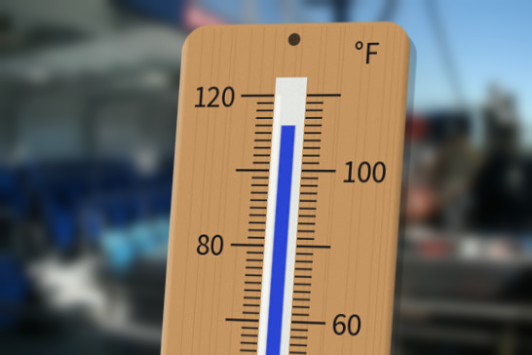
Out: °F 112
